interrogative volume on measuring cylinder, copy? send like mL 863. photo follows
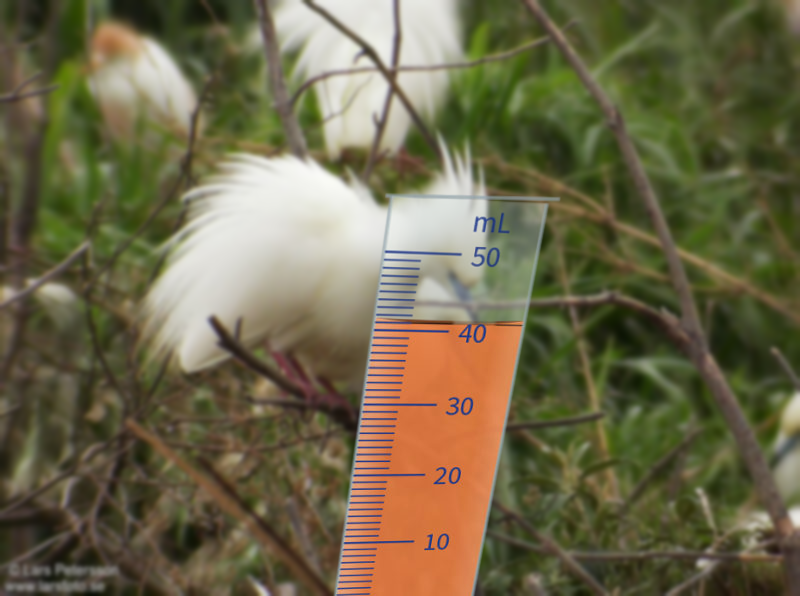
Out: mL 41
